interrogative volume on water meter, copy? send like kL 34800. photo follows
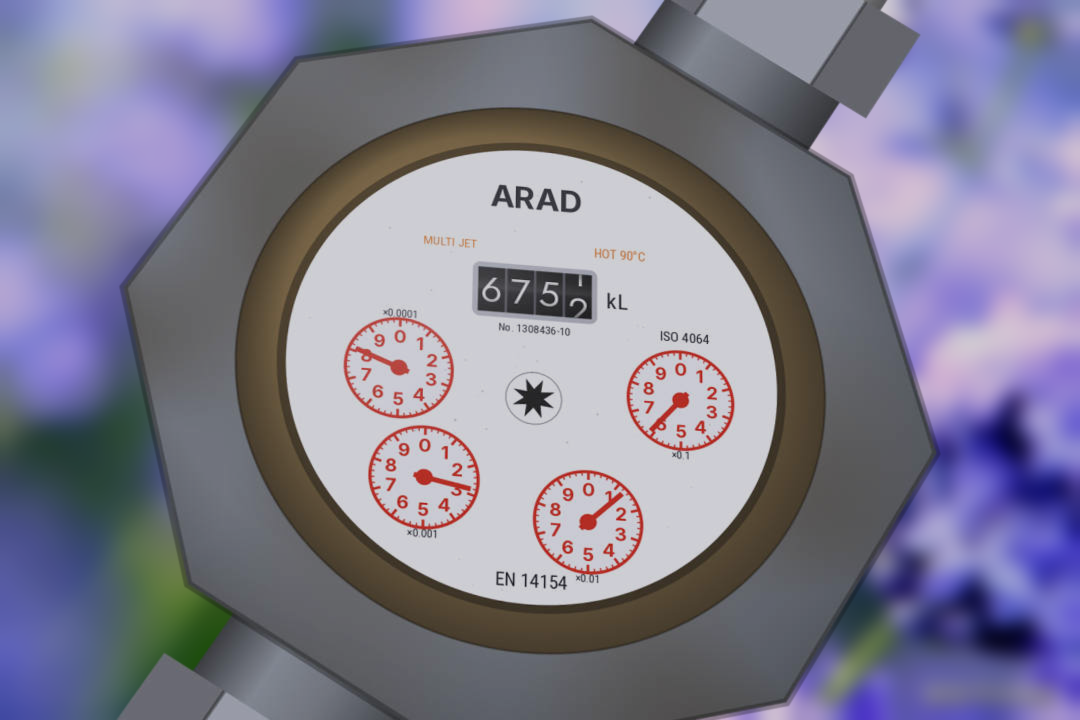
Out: kL 6751.6128
